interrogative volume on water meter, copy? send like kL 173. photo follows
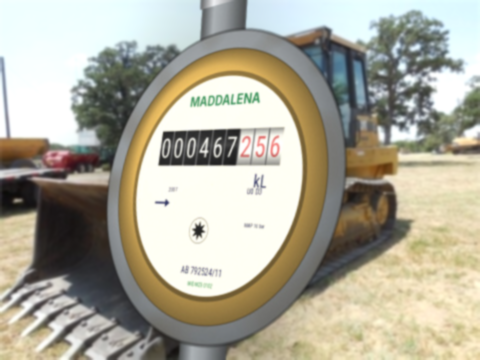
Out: kL 467.256
